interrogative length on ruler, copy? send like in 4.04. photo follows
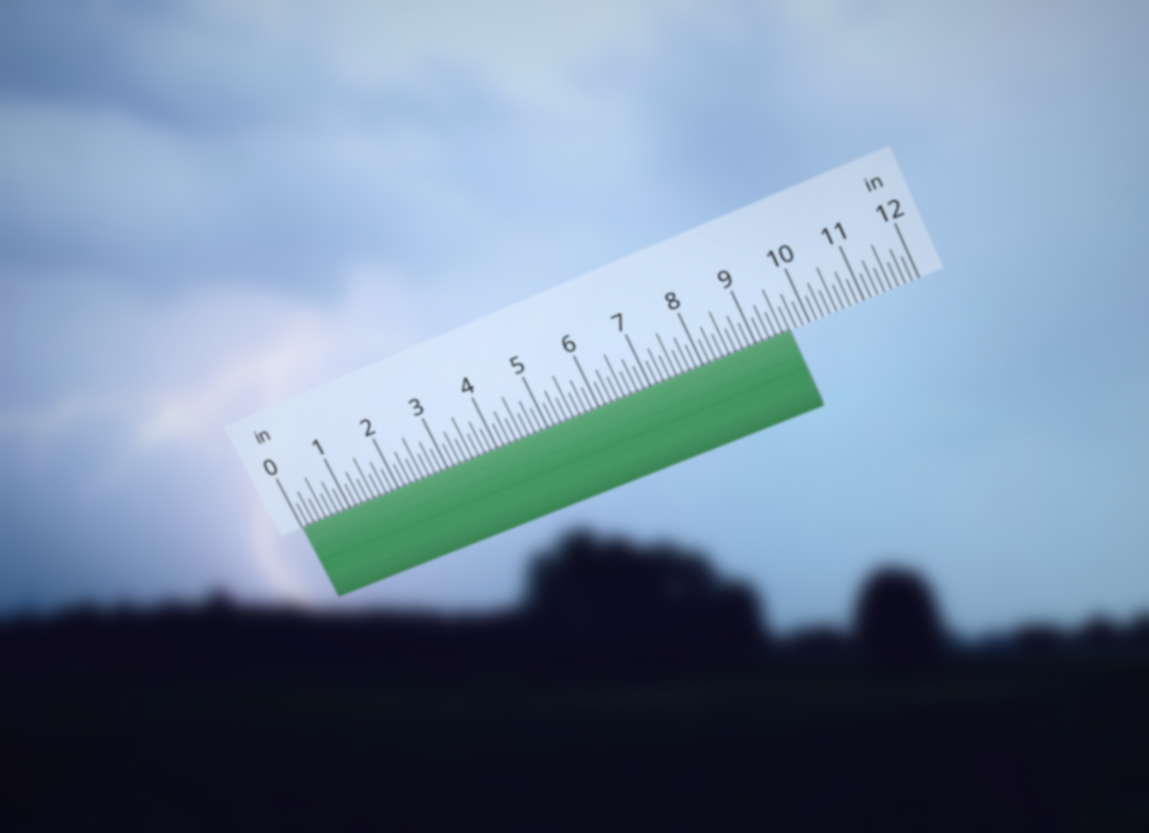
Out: in 9.625
